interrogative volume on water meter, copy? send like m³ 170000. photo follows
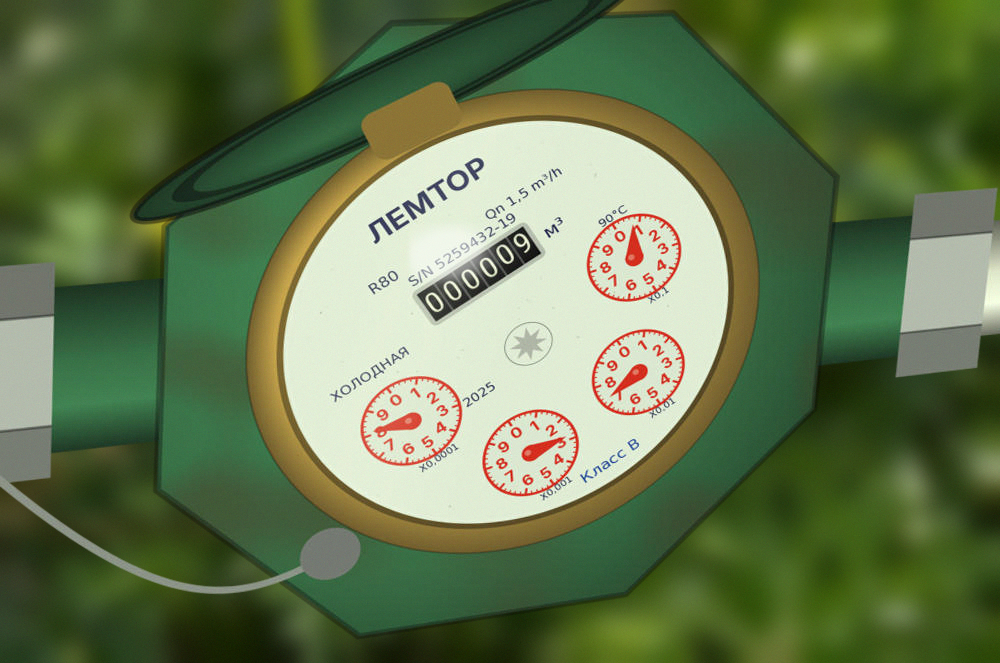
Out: m³ 9.0728
